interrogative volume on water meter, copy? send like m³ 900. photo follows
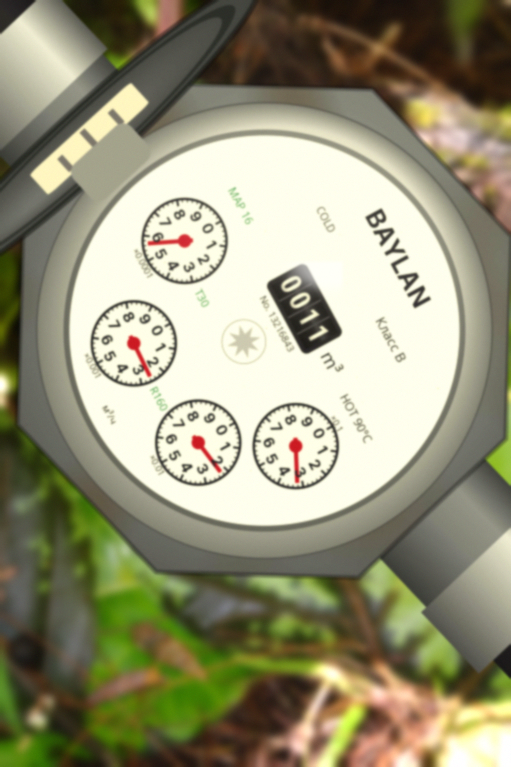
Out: m³ 11.3225
